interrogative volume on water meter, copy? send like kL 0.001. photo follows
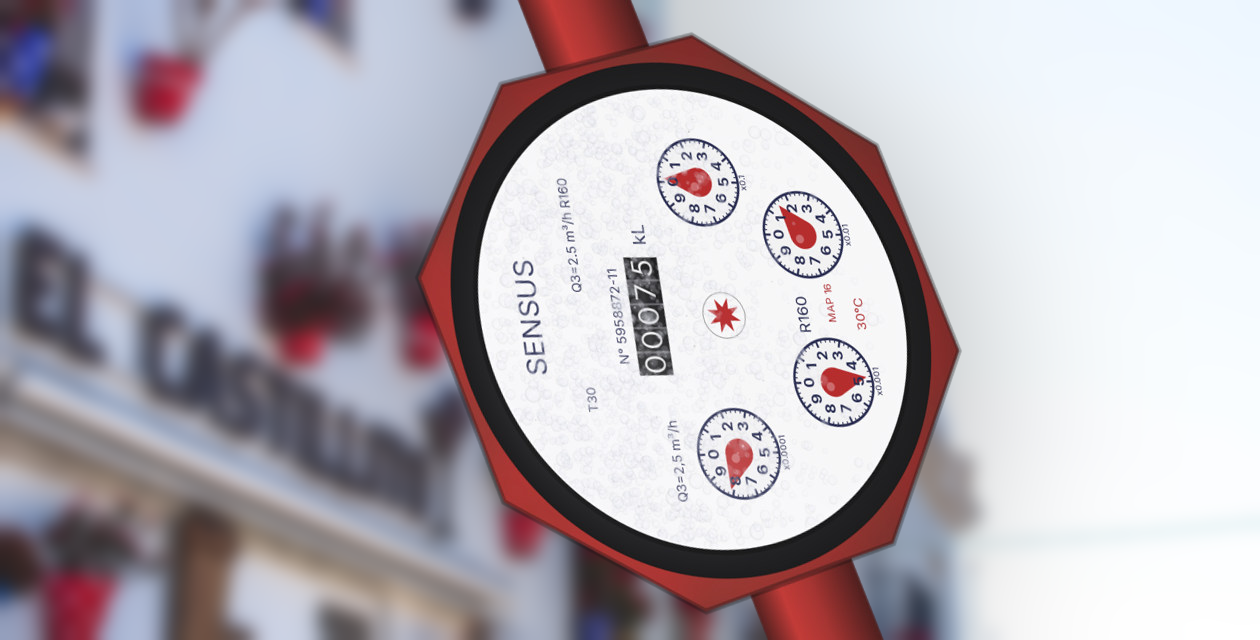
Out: kL 75.0148
